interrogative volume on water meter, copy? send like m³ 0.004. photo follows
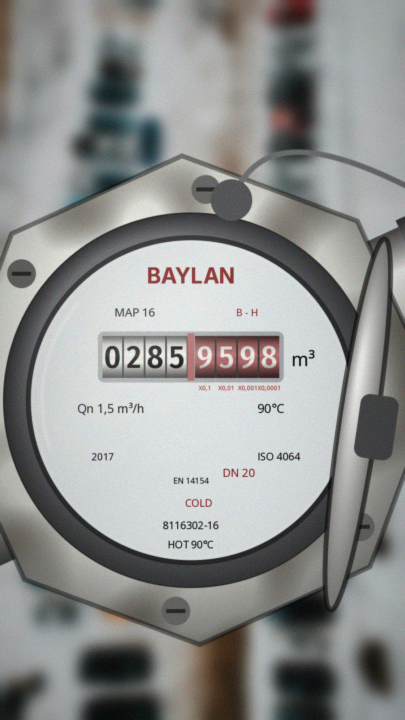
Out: m³ 285.9598
